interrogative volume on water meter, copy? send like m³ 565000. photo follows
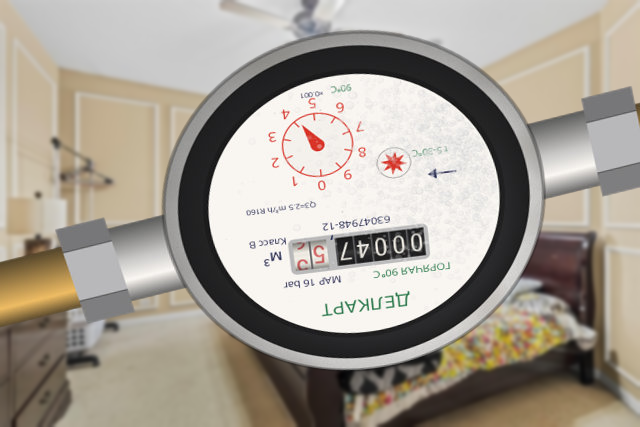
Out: m³ 47.554
